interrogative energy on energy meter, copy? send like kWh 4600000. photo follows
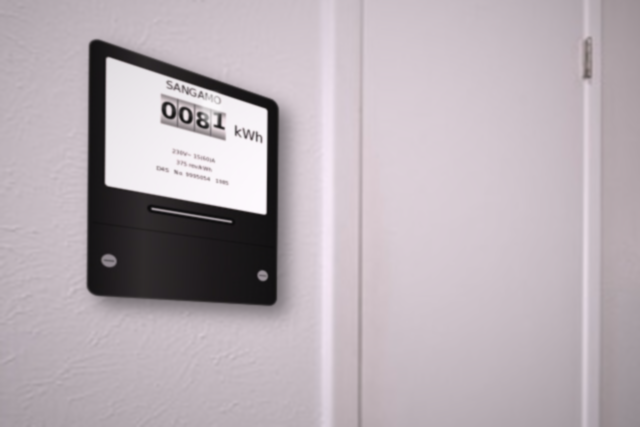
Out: kWh 81
